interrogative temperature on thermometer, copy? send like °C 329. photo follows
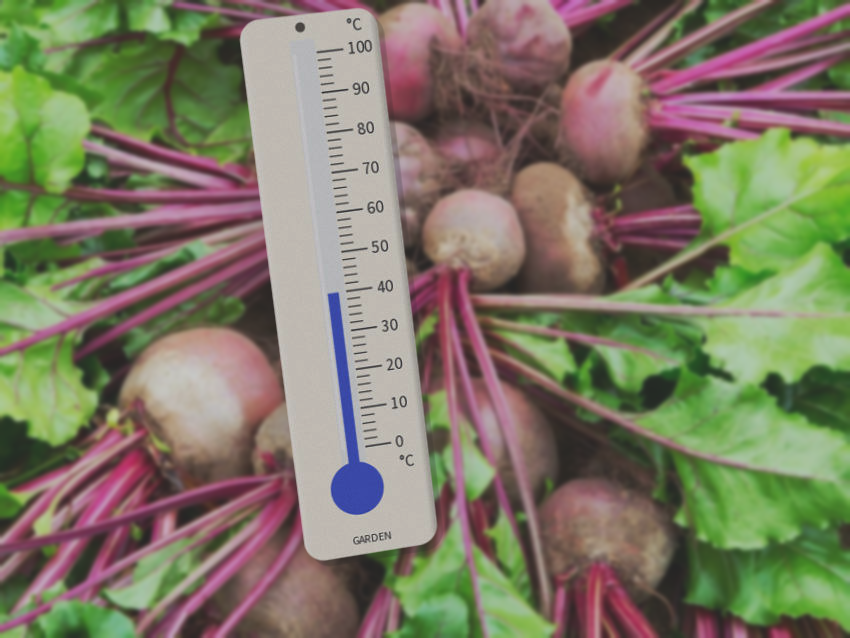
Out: °C 40
